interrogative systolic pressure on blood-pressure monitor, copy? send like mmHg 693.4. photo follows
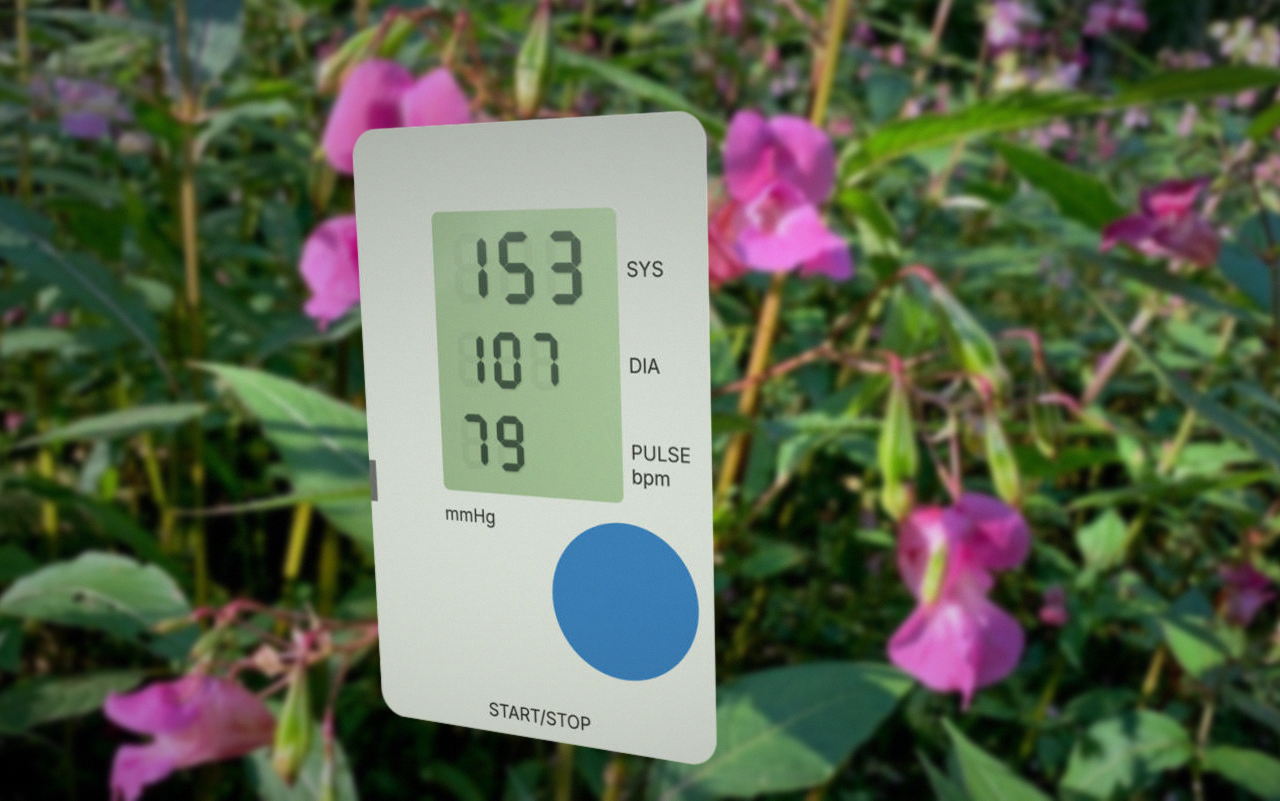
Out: mmHg 153
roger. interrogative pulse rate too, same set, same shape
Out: bpm 79
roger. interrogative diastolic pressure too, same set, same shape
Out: mmHg 107
